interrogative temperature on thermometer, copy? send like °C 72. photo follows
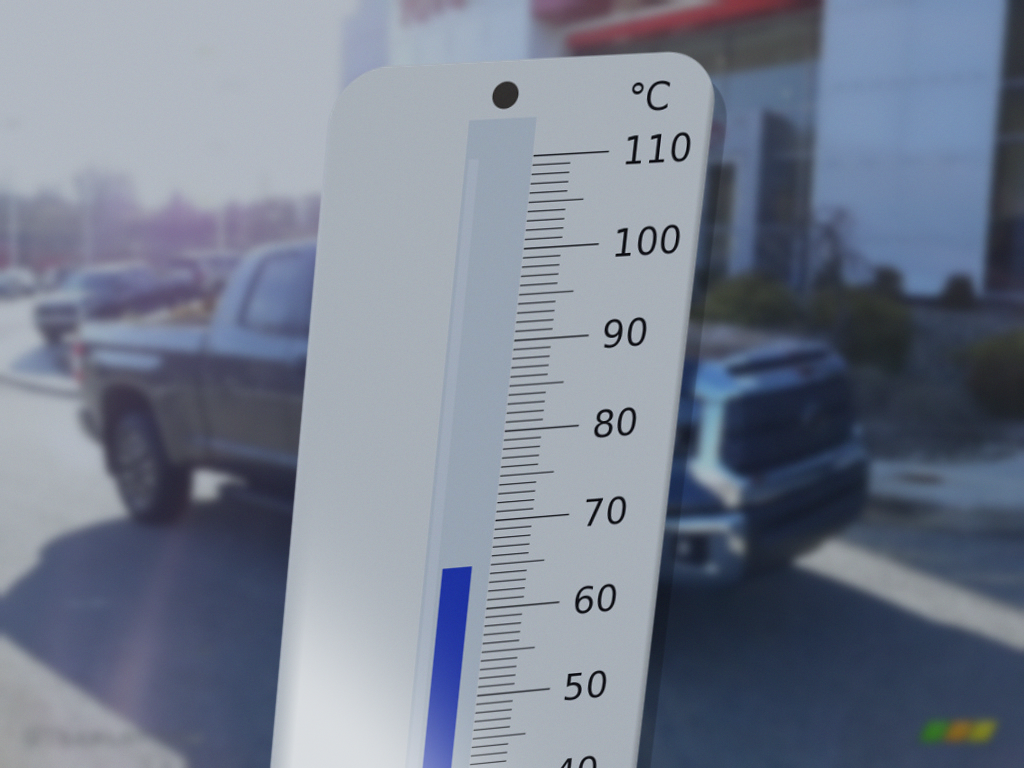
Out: °C 65
